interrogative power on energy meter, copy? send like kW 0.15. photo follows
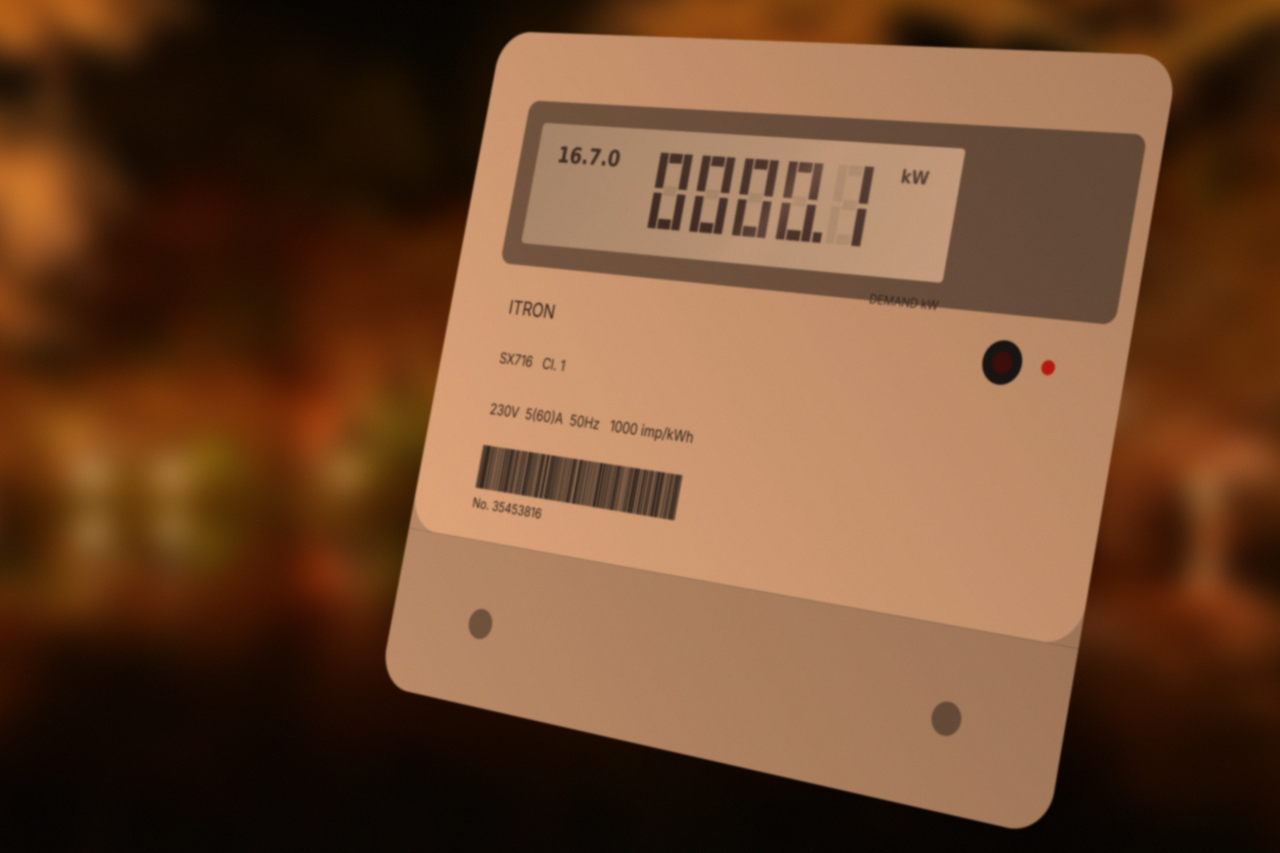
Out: kW 0.1
